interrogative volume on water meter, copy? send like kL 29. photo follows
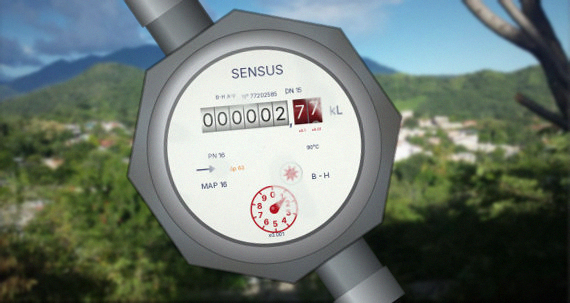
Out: kL 2.771
